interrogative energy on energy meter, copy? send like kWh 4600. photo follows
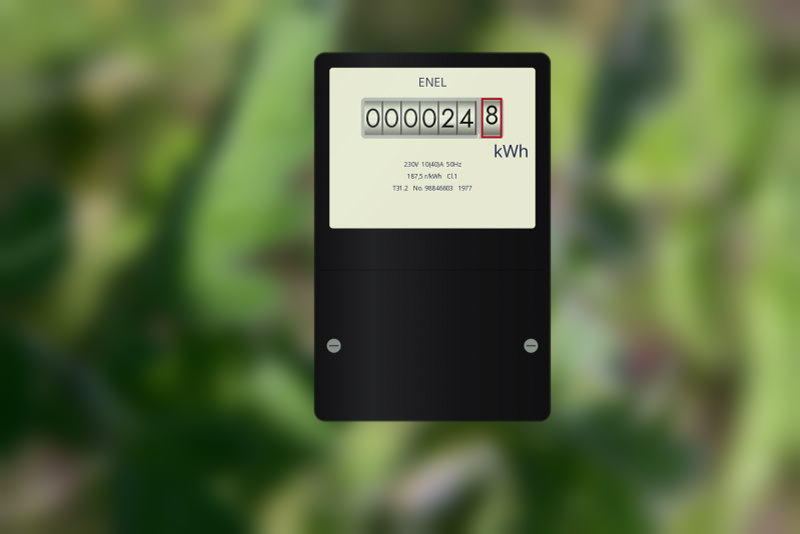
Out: kWh 24.8
